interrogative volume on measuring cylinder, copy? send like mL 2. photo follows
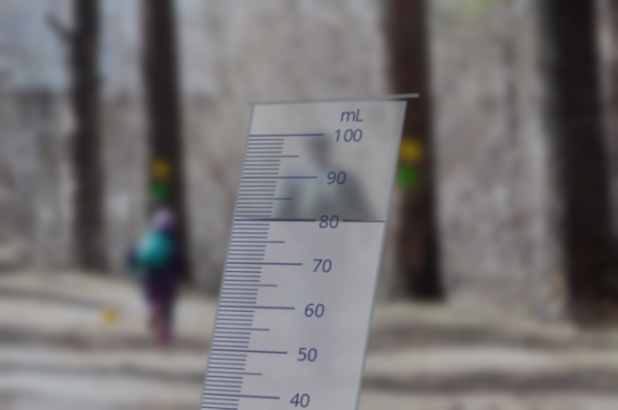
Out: mL 80
